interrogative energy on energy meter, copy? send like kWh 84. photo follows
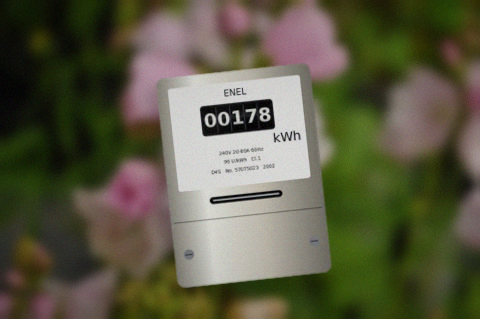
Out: kWh 178
